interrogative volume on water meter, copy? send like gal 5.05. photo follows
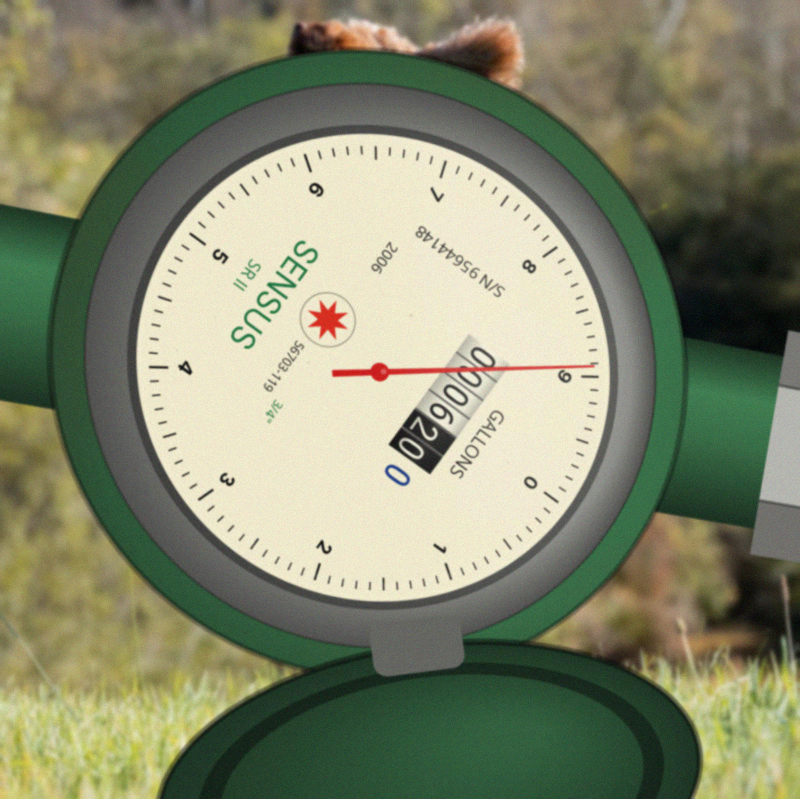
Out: gal 6198.9
